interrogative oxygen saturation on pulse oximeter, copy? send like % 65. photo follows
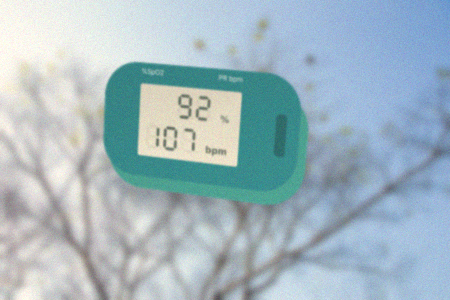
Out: % 92
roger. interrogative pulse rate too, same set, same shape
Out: bpm 107
